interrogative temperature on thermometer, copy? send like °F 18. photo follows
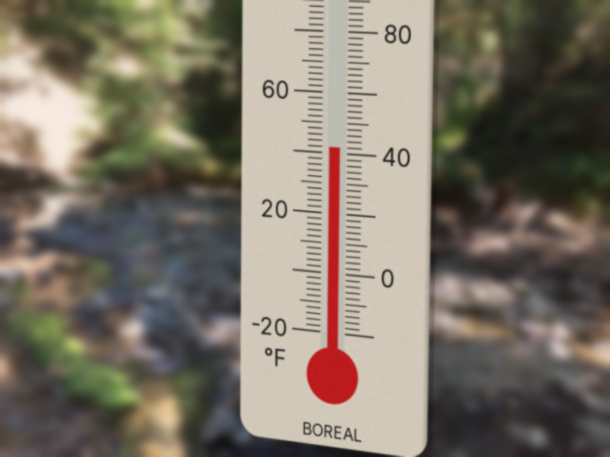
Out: °F 42
